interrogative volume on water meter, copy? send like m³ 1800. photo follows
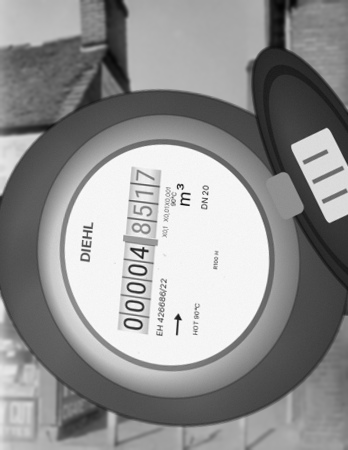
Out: m³ 4.8517
